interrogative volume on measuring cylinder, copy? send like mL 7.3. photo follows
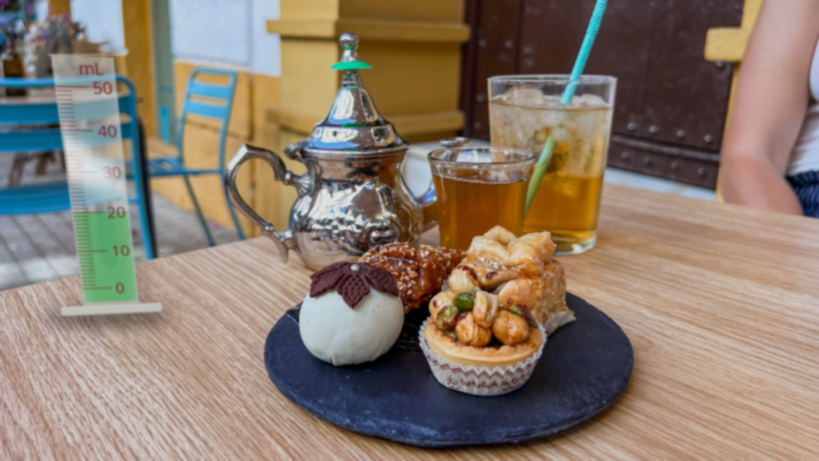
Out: mL 20
